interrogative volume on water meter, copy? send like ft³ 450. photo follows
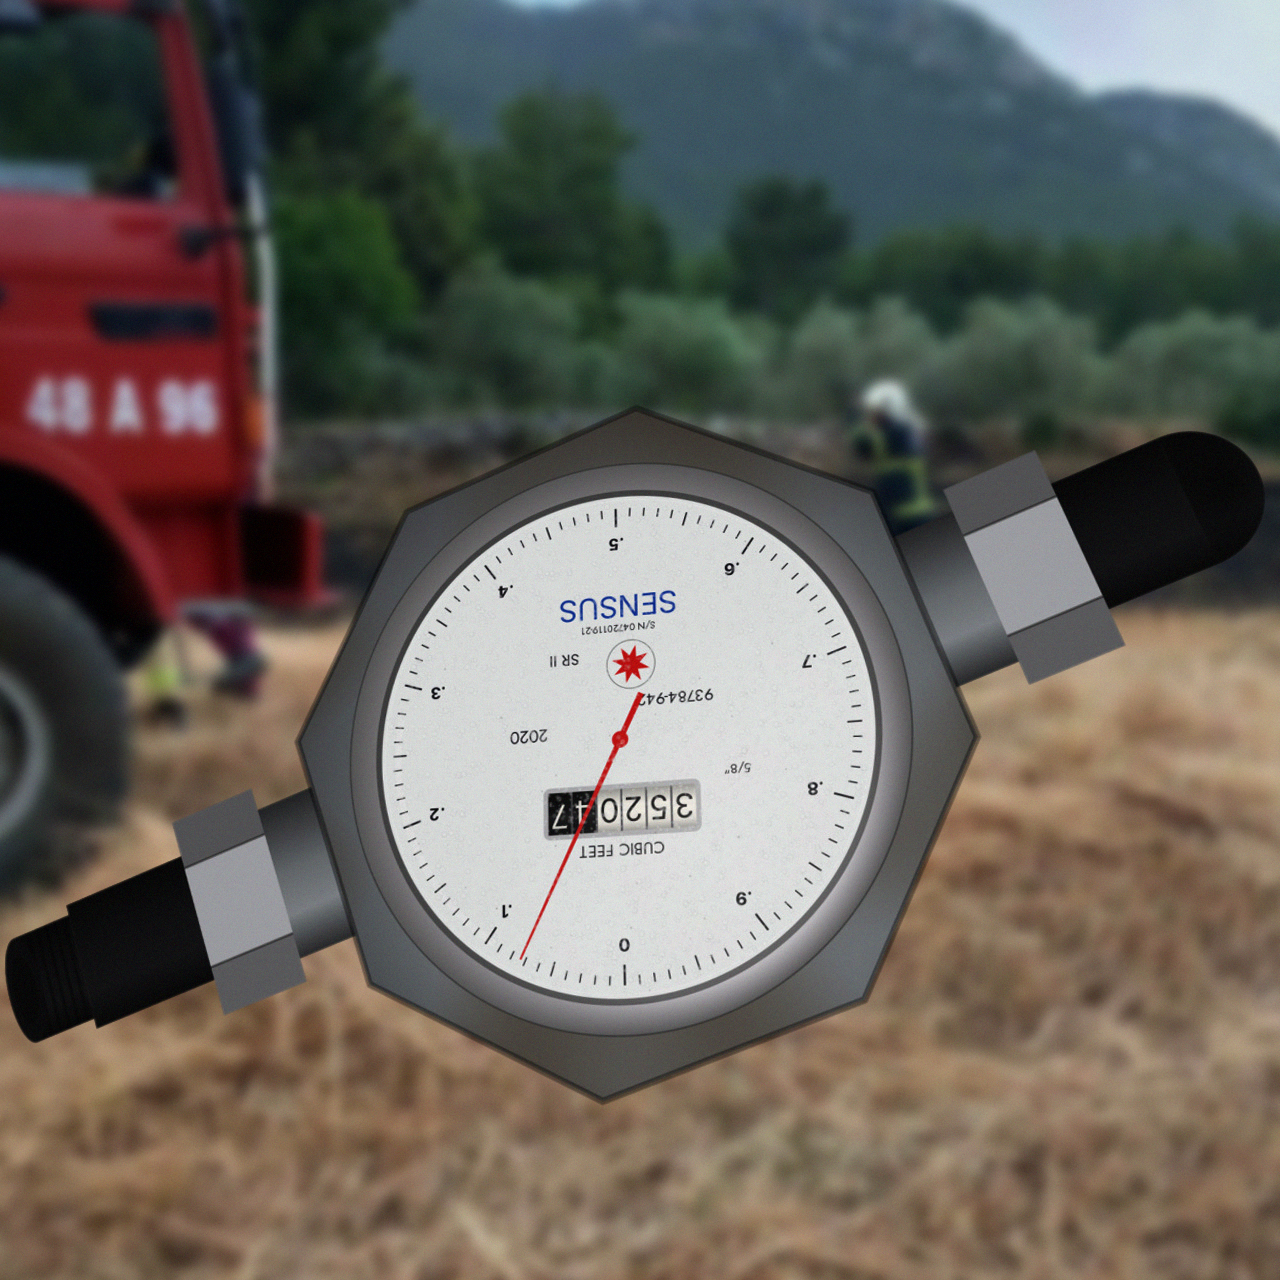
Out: ft³ 352047.07
